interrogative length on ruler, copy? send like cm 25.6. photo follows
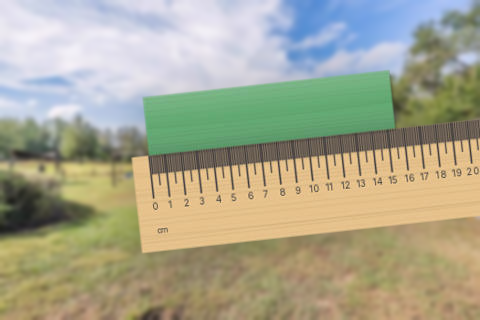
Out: cm 15.5
